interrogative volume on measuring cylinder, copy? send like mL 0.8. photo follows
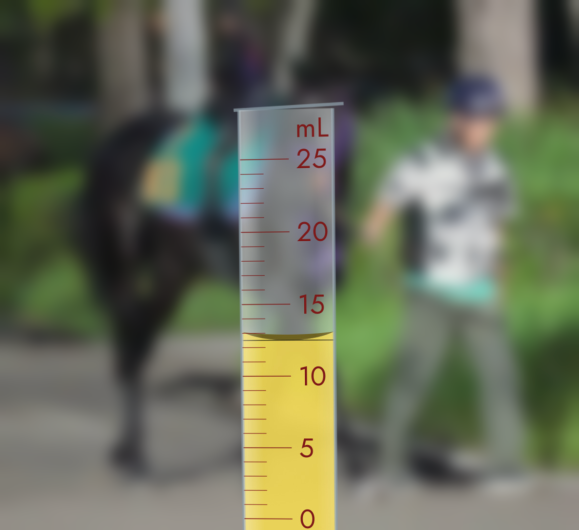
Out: mL 12.5
